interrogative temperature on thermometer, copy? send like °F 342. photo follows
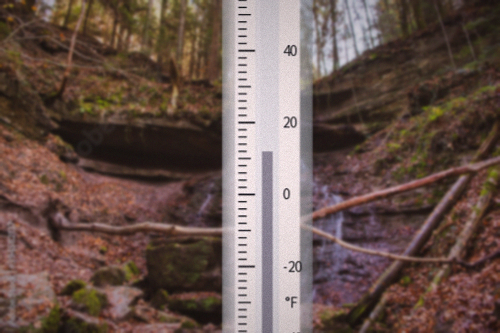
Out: °F 12
